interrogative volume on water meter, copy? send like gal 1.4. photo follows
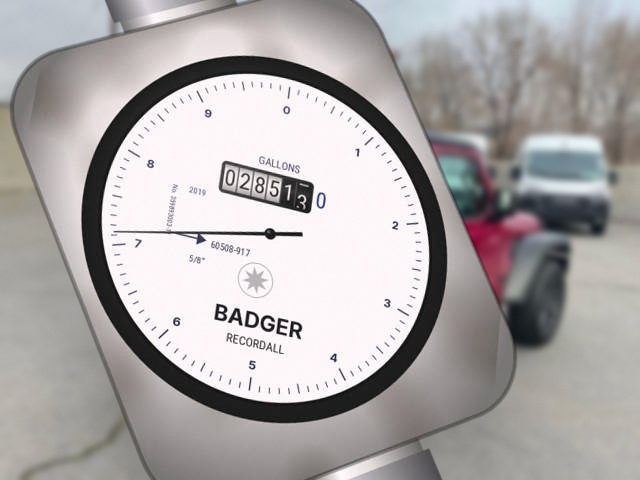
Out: gal 285127.1
